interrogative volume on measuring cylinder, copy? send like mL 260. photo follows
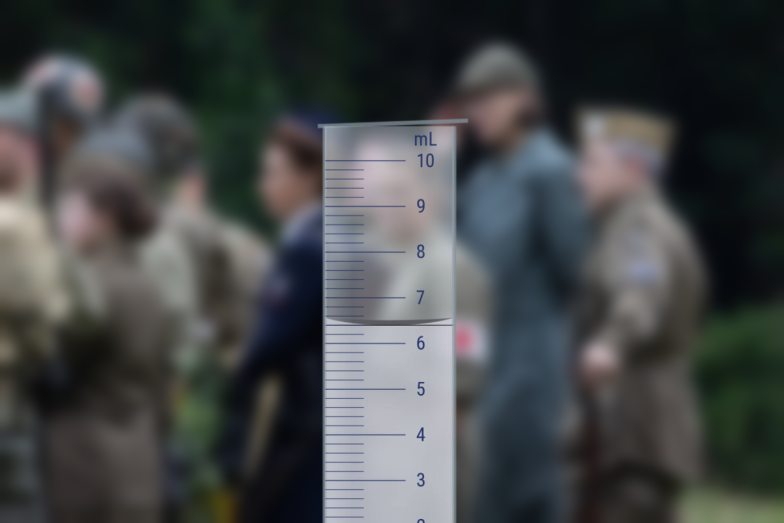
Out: mL 6.4
